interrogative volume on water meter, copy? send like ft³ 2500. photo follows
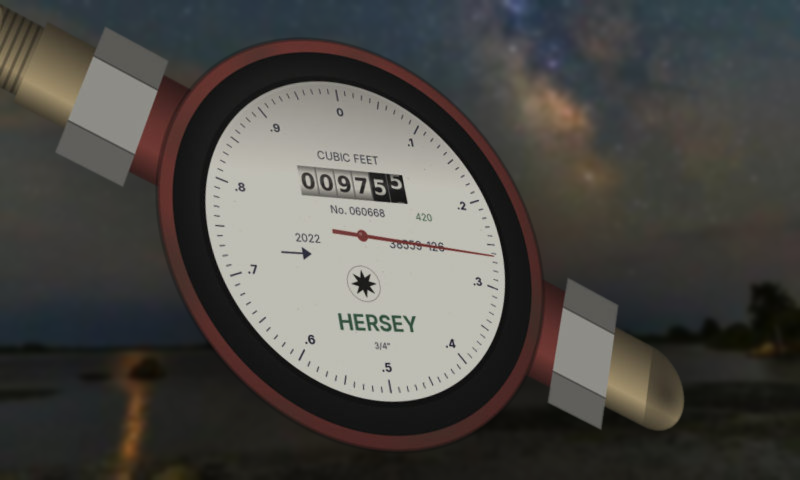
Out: ft³ 9755.26
